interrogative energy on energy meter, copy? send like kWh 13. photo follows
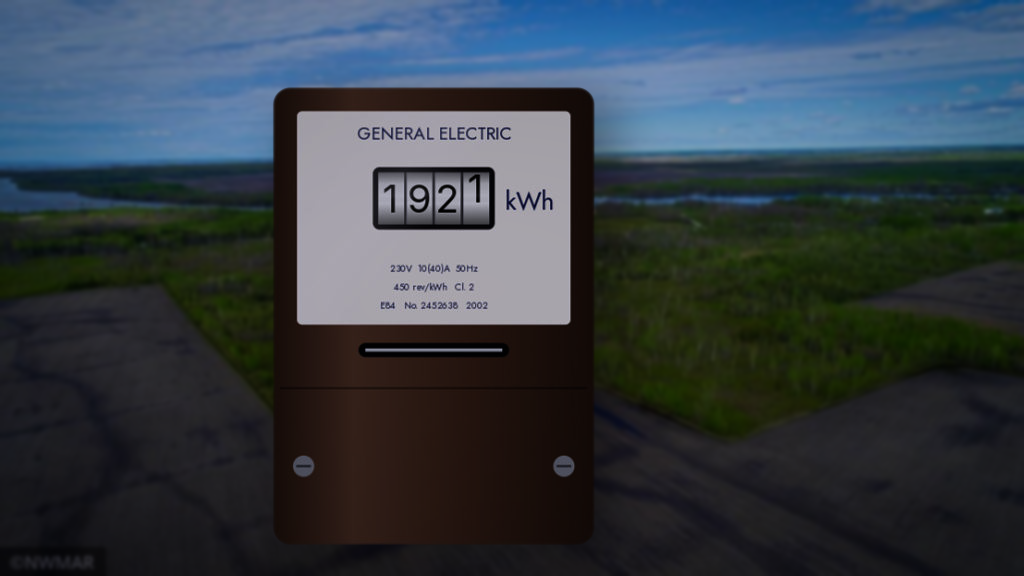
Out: kWh 1921
